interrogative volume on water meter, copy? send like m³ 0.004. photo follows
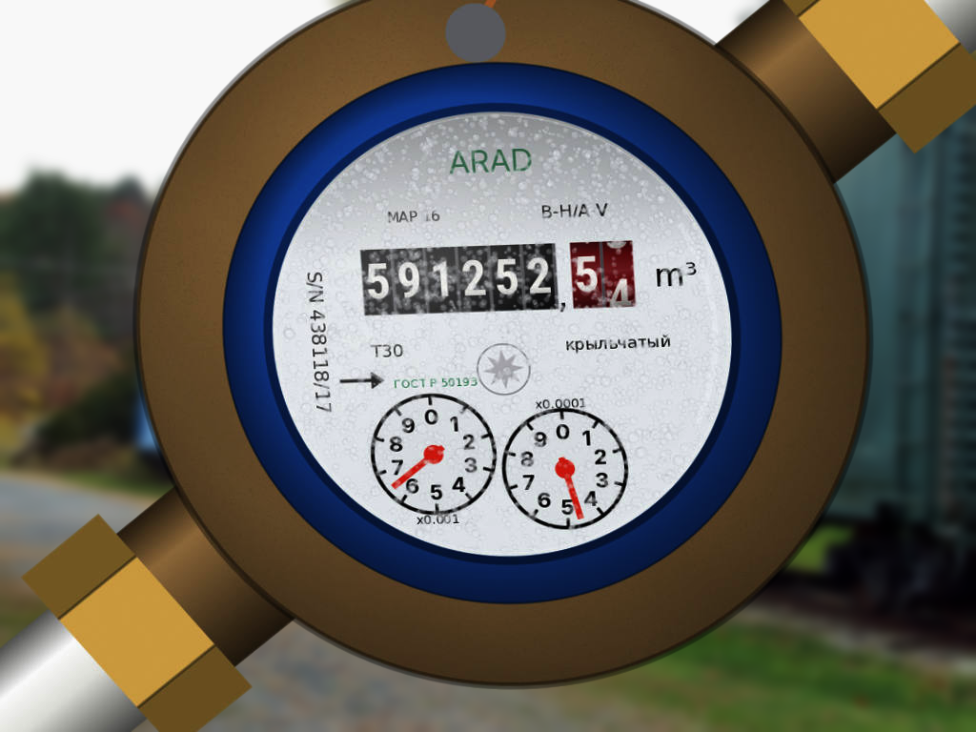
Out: m³ 591252.5364
